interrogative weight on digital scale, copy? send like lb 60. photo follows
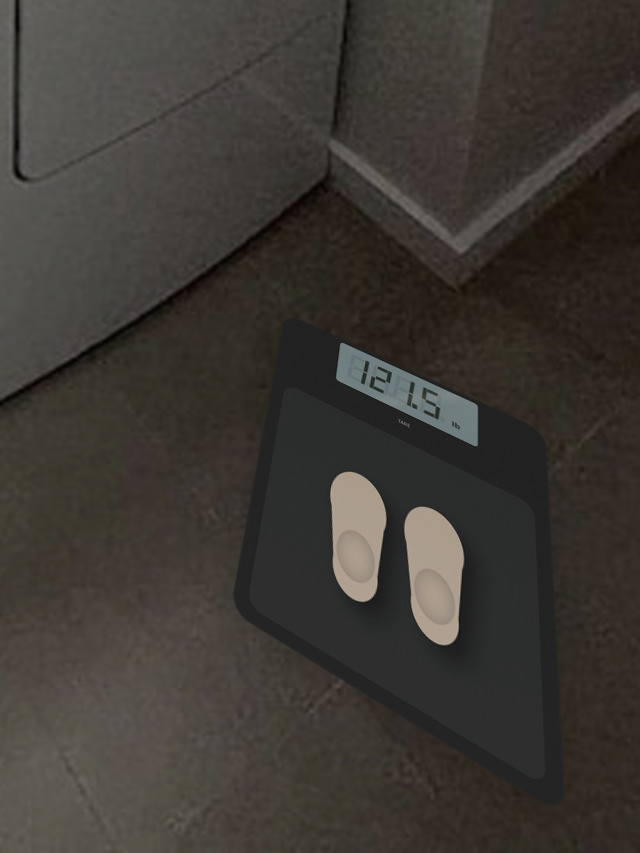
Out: lb 121.5
